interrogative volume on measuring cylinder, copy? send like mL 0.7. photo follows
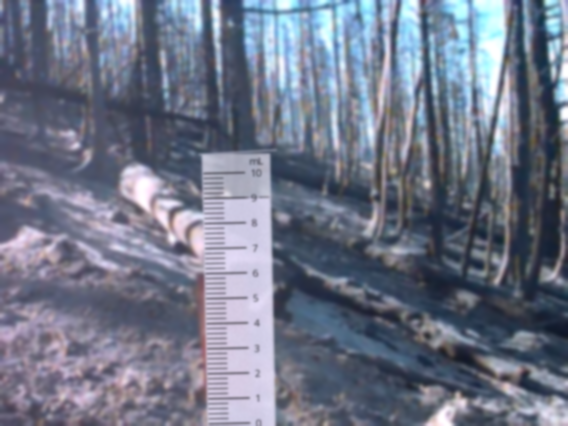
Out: mL 9
